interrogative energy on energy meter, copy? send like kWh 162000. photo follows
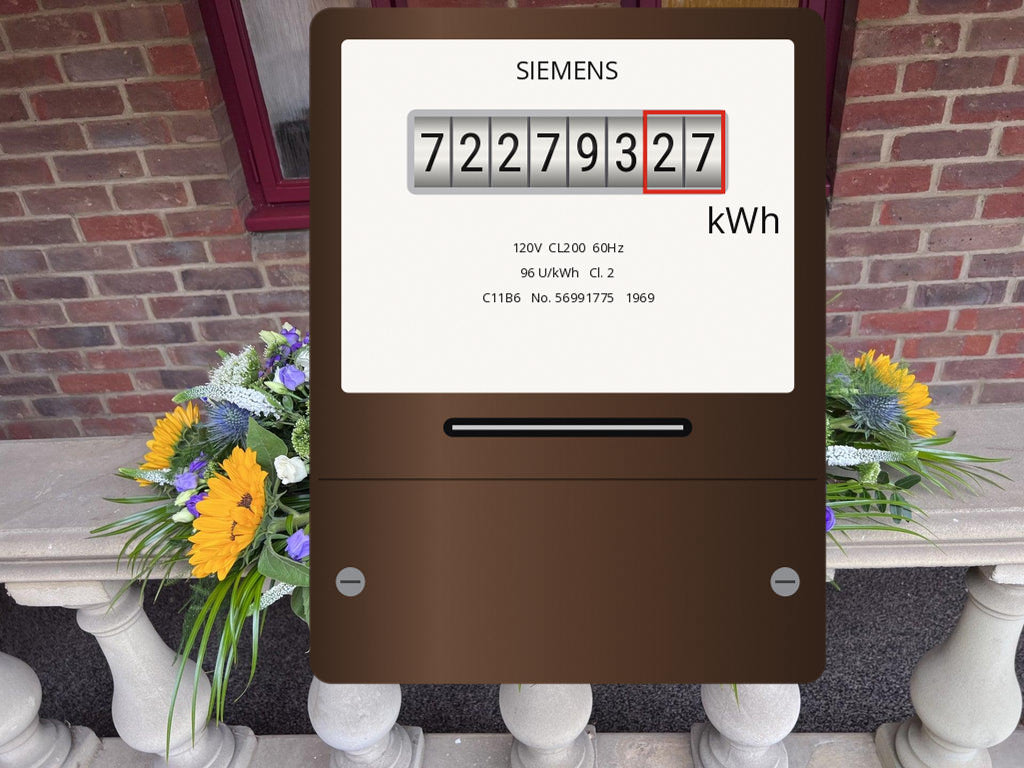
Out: kWh 722793.27
